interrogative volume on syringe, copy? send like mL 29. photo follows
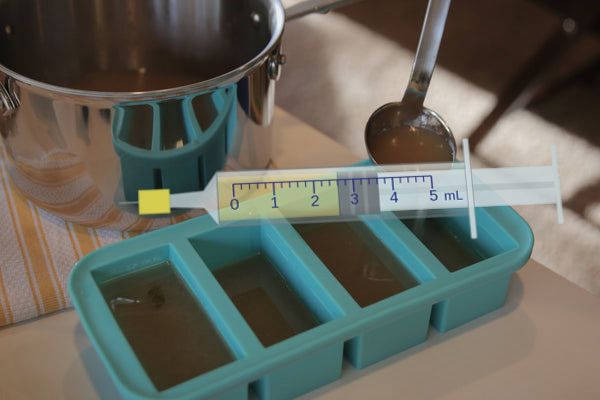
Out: mL 2.6
